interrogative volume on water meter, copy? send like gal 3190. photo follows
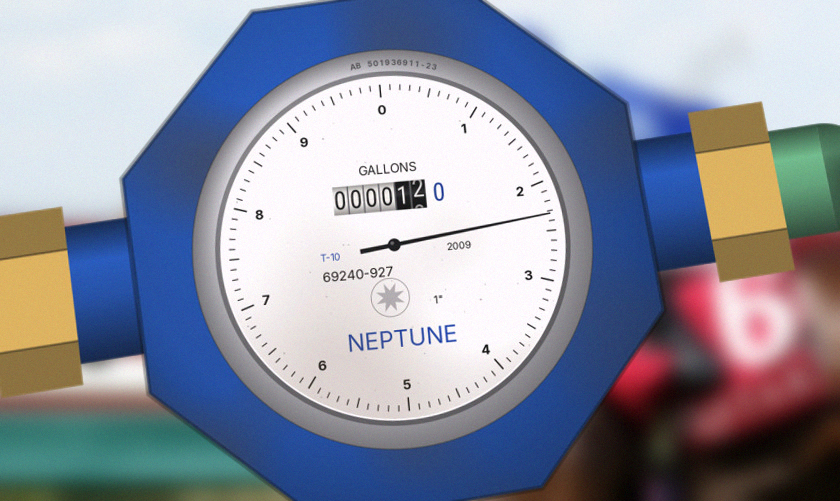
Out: gal 122.3
